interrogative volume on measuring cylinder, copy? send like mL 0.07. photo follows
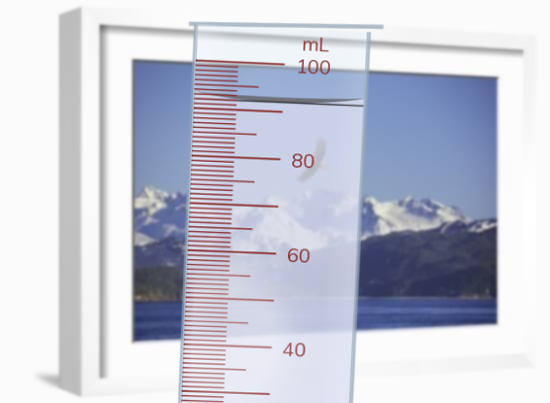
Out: mL 92
